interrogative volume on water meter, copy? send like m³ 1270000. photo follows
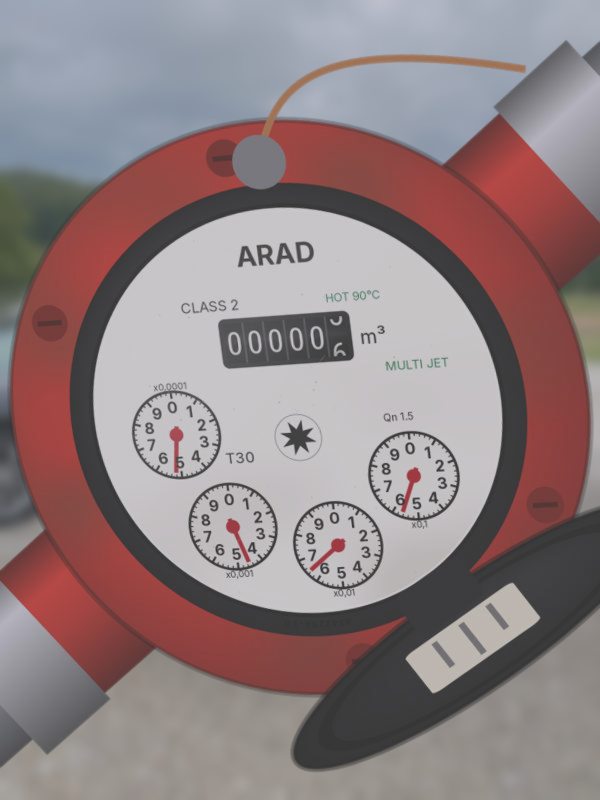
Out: m³ 5.5645
